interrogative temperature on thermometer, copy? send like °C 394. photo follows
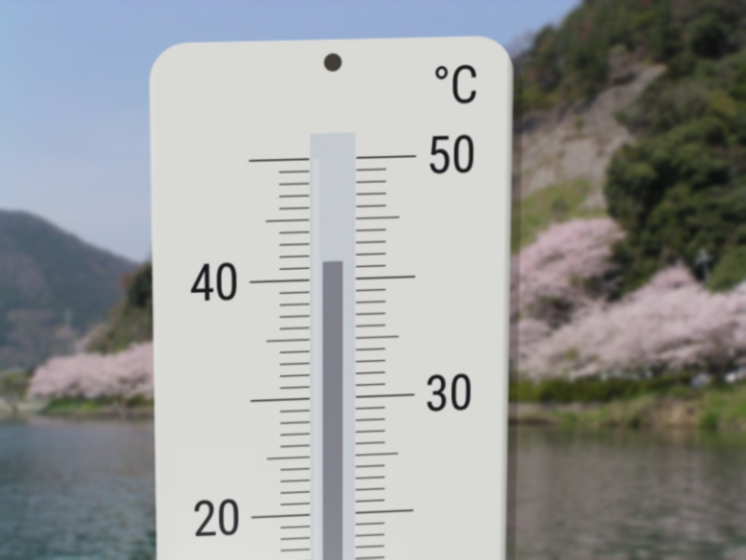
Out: °C 41.5
